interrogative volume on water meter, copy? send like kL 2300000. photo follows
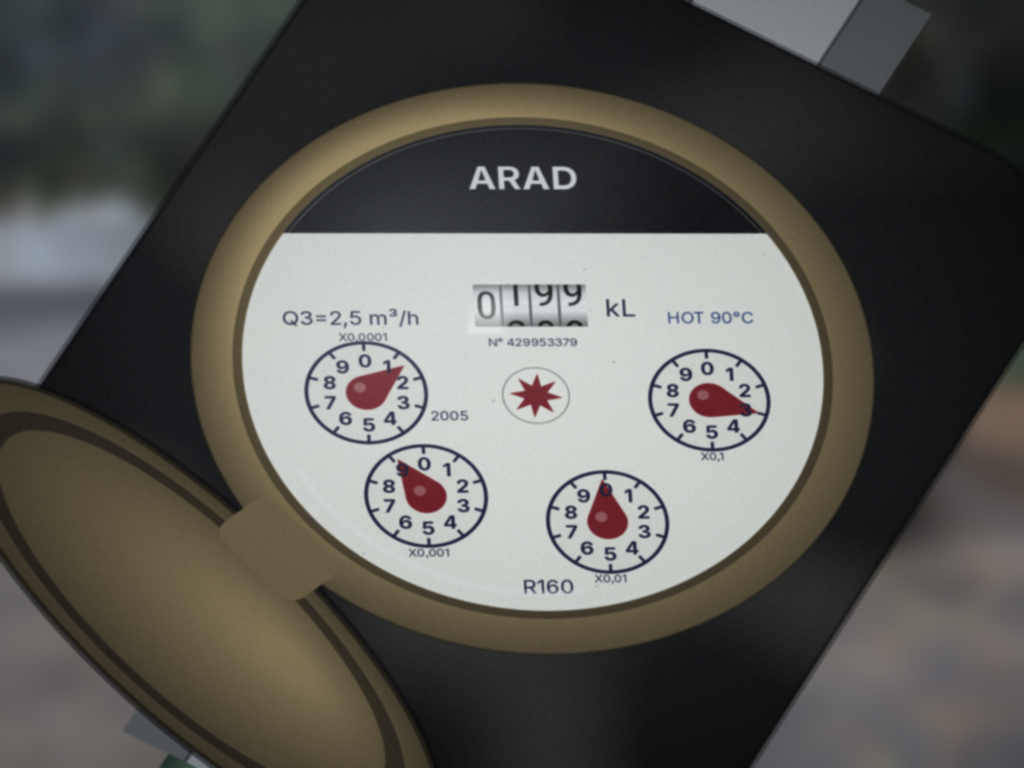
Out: kL 199.2991
